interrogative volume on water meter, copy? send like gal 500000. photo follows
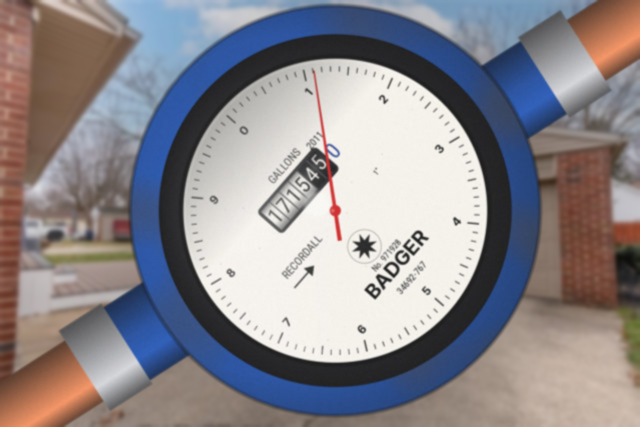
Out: gal 1715451.1
